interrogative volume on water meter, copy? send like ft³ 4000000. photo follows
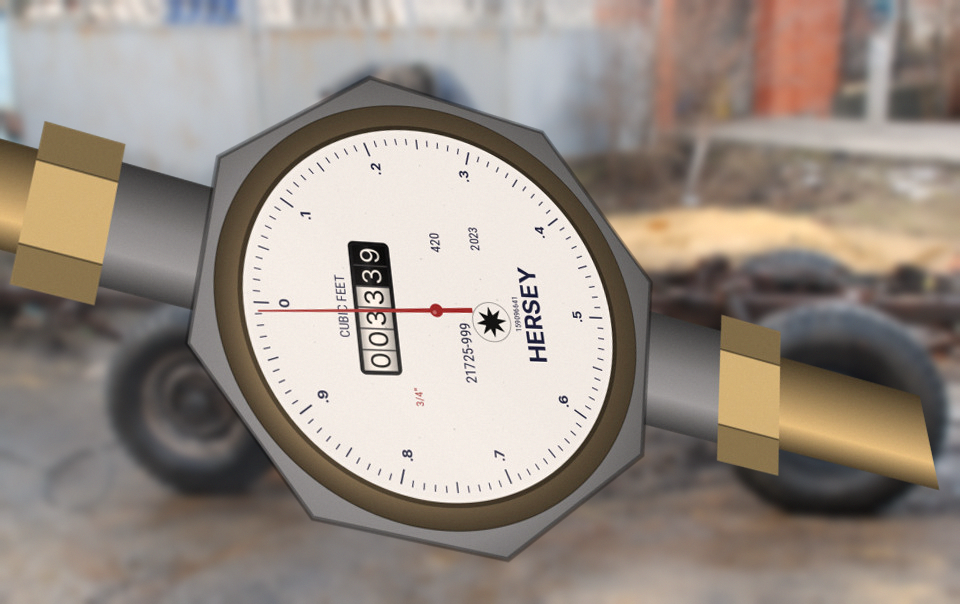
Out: ft³ 3338.99
